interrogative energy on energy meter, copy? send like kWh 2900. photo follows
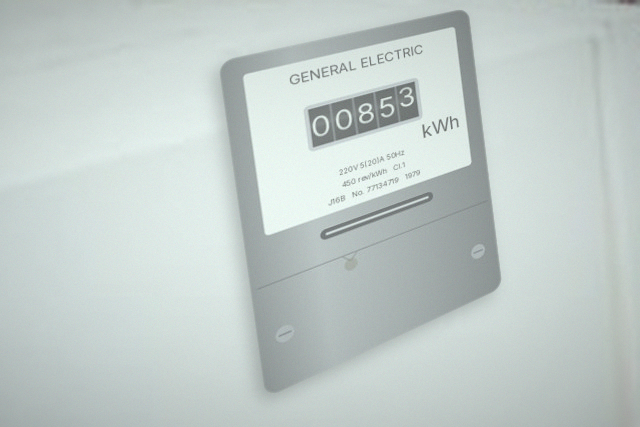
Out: kWh 853
